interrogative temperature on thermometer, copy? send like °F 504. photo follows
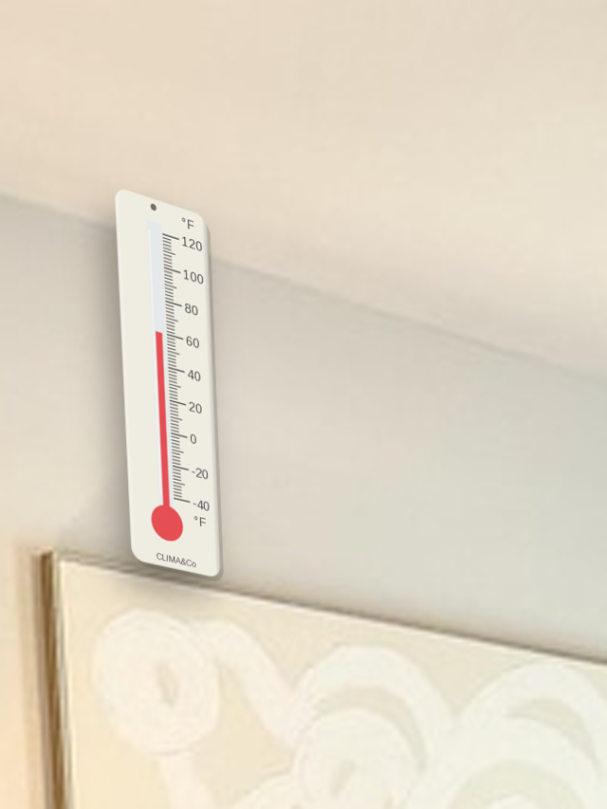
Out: °F 60
